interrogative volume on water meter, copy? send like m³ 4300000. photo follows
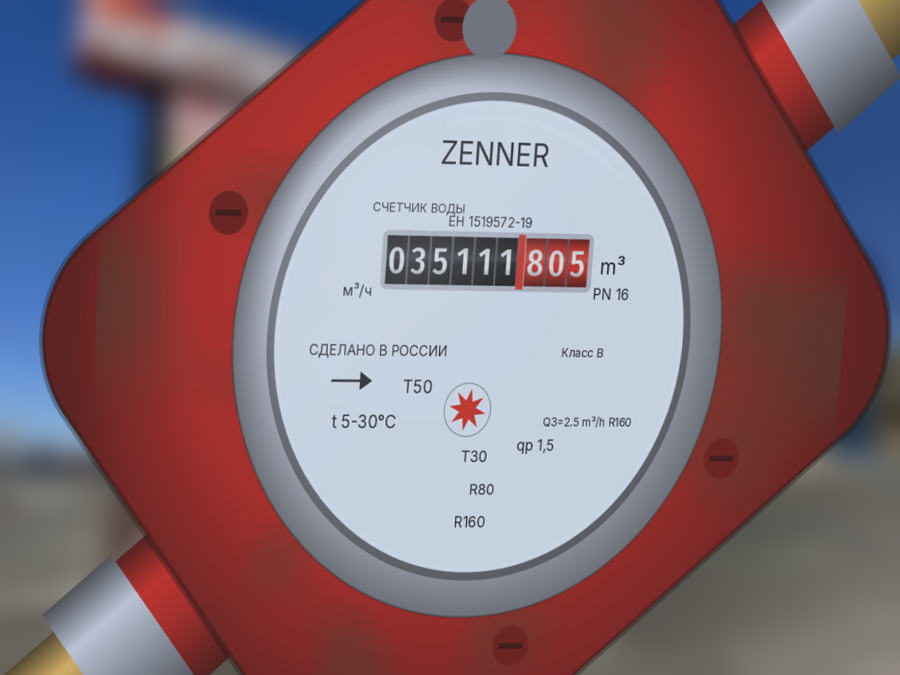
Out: m³ 35111.805
